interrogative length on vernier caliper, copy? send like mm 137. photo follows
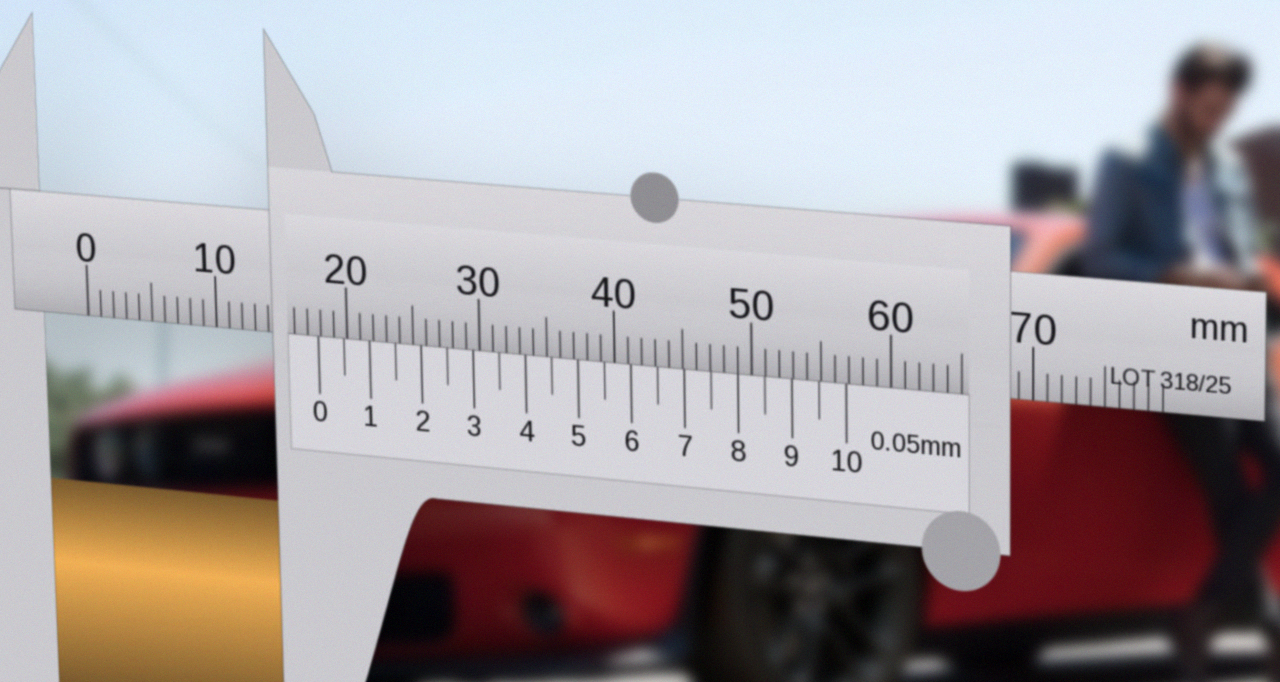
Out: mm 17.8
